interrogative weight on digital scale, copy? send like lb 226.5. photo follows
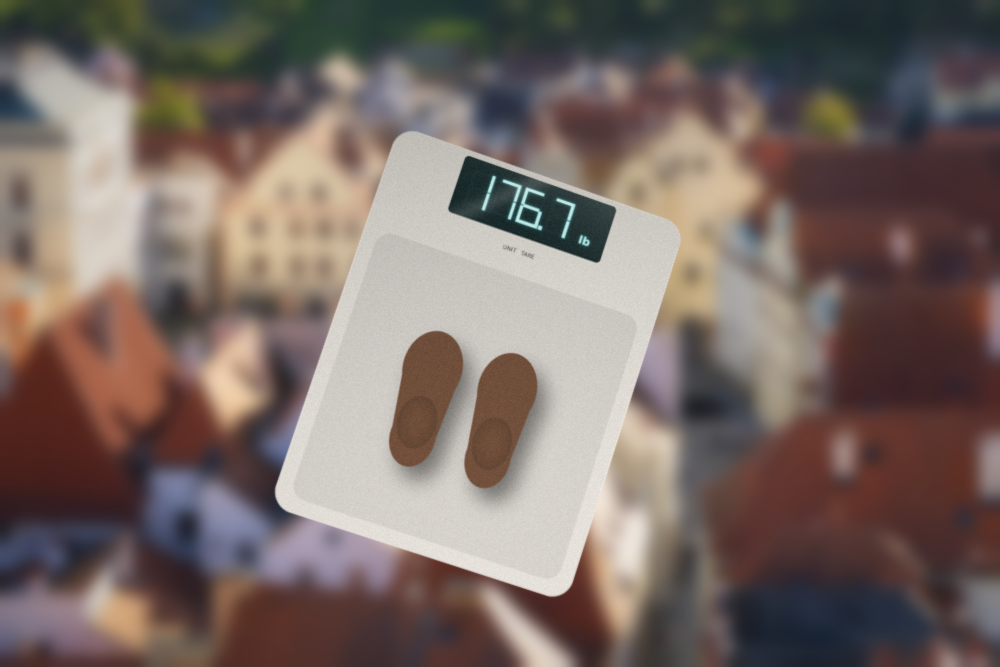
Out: lb 176.7
